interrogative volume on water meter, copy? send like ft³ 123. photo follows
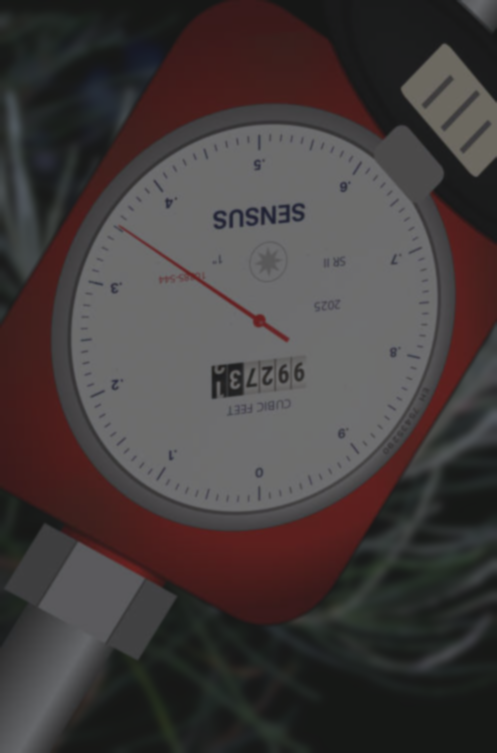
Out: ft³ 992731.35
